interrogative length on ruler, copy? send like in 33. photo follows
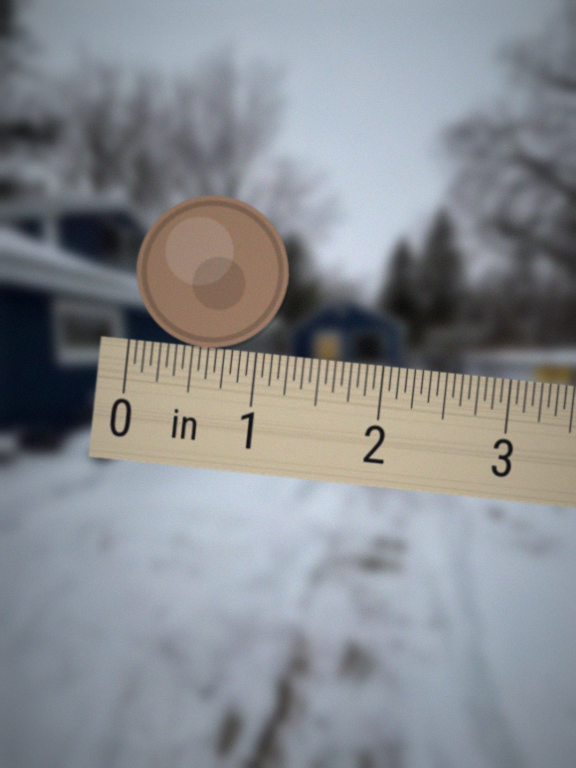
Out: in 1.1875
